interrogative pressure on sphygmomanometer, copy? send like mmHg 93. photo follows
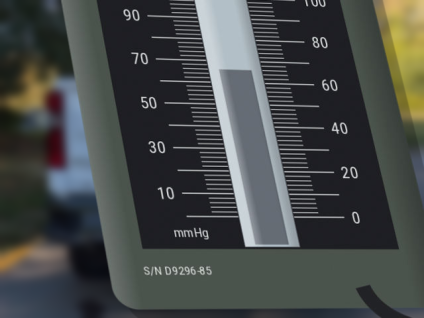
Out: mmHg 66
